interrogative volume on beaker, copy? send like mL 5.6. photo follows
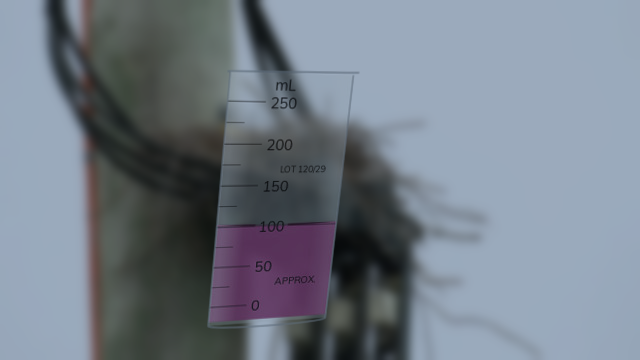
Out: mL 100
